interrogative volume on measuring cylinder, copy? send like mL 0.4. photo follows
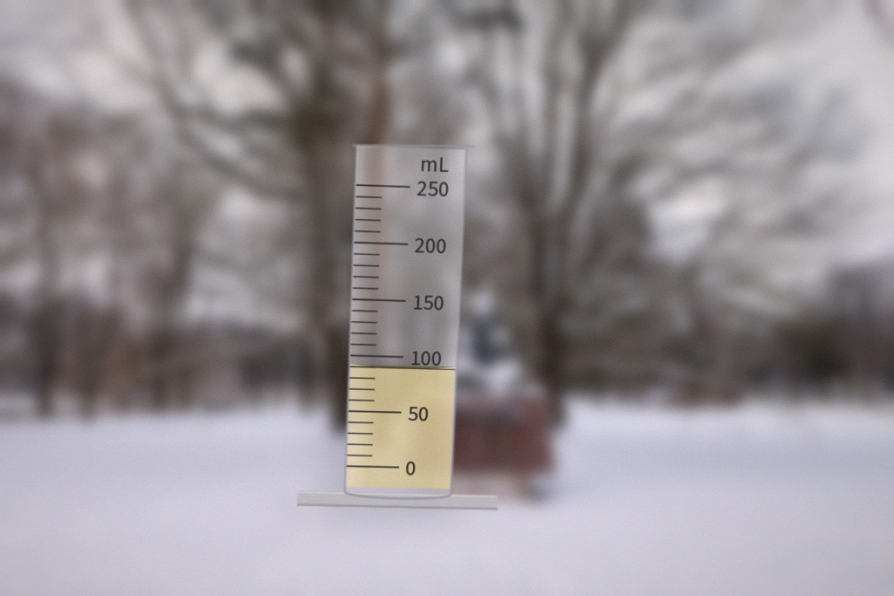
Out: mL 90
